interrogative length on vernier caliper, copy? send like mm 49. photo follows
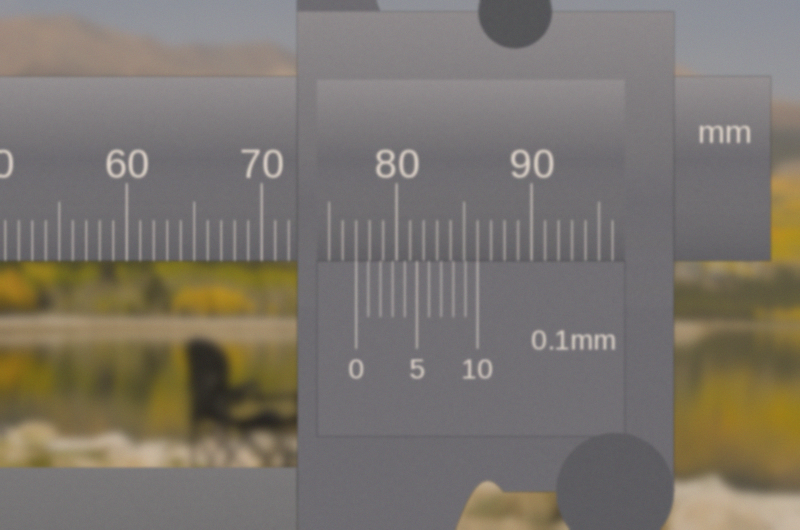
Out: mm 77.0
